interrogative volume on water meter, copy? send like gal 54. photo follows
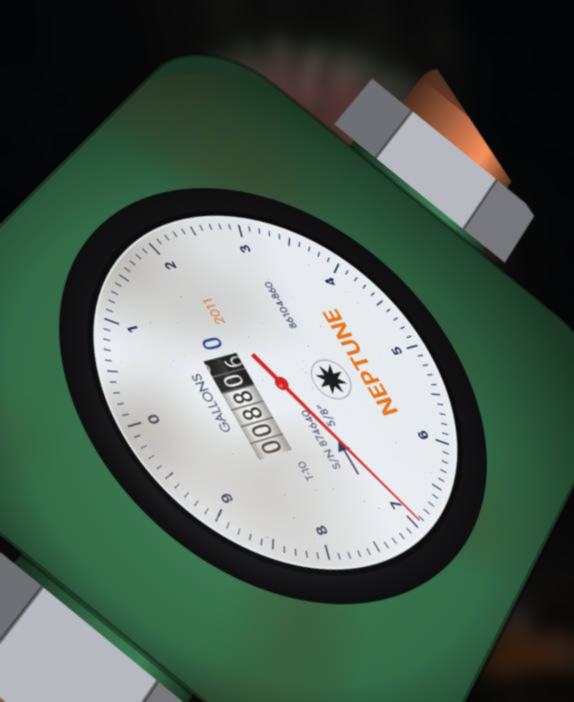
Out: gal 88056.9
